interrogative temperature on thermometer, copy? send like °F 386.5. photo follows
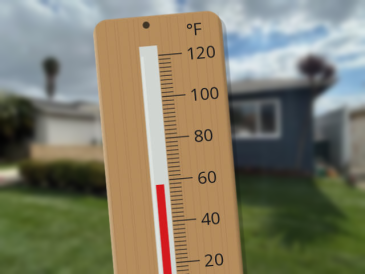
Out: °F 58
